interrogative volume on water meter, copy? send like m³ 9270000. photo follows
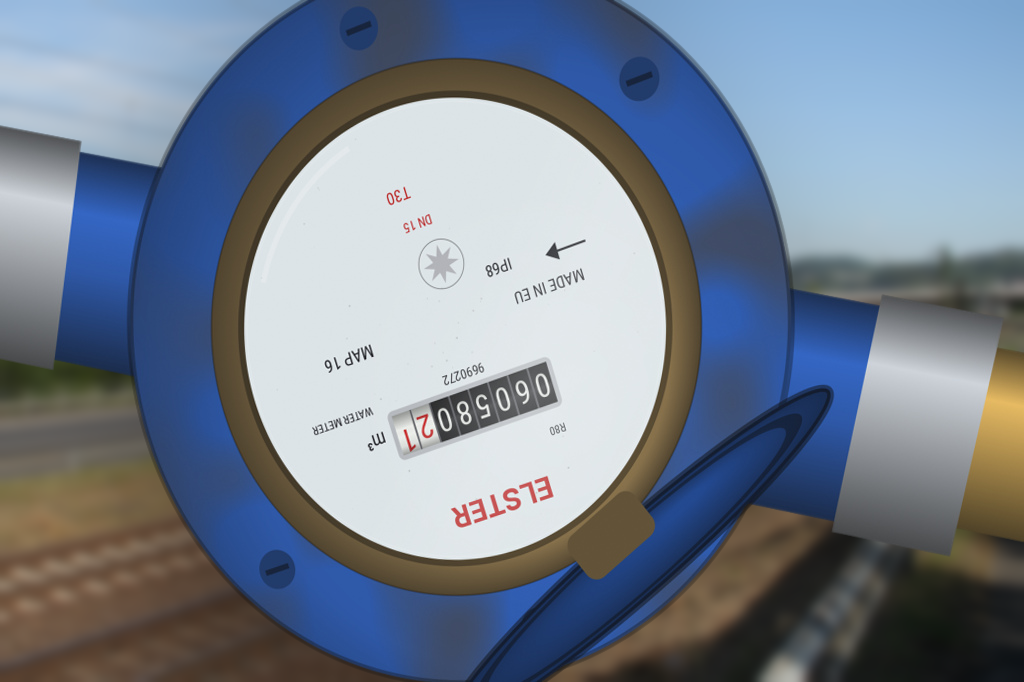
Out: m³ 60580.21
